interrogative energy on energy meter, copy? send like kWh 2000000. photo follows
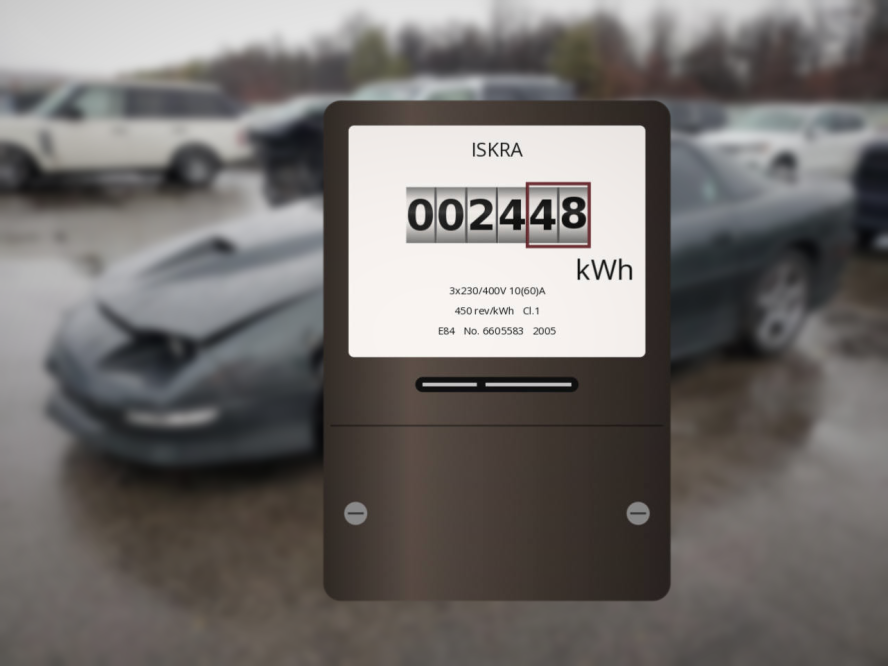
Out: kWh 24.48
